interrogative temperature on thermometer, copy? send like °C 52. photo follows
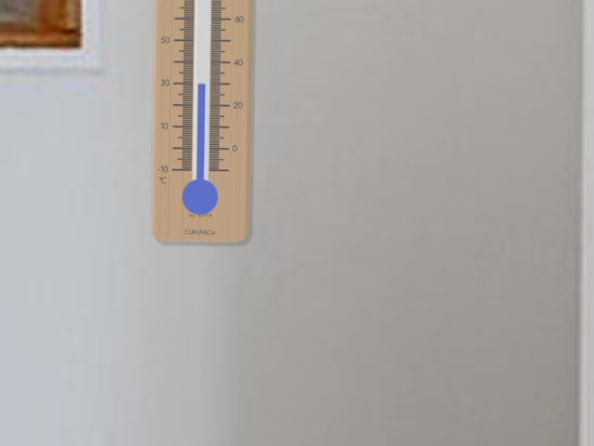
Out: °C 30
